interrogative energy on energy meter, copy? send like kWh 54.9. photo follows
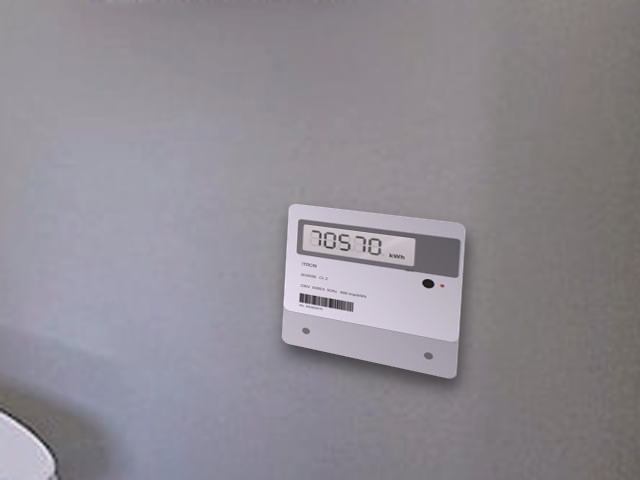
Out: kWh 70570
